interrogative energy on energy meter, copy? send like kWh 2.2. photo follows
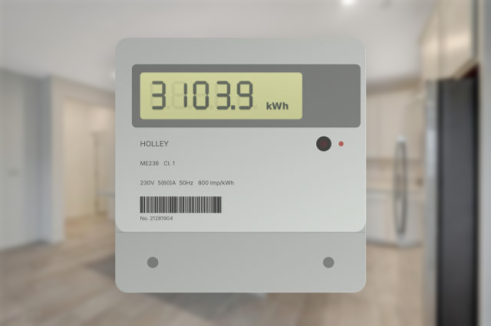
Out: kWh 3103.9
